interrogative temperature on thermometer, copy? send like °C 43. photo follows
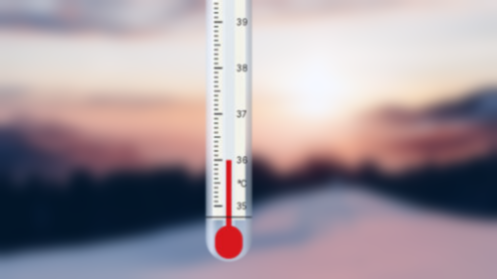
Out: °C 36
